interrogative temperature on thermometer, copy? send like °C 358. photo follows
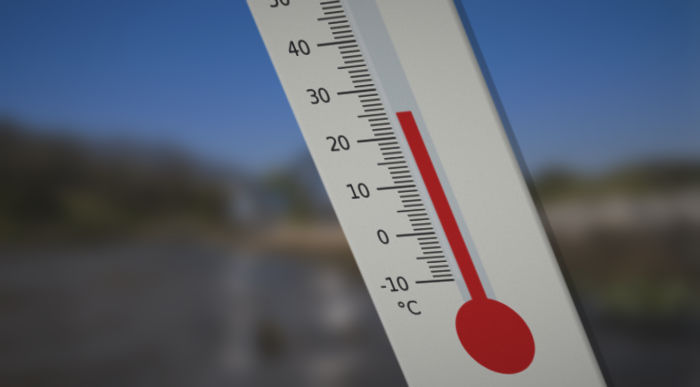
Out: °C 25
